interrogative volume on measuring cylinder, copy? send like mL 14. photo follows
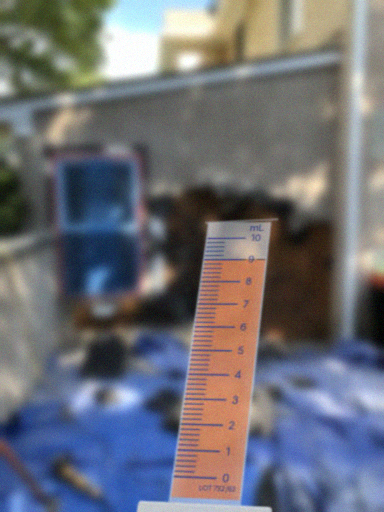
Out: mL 9
